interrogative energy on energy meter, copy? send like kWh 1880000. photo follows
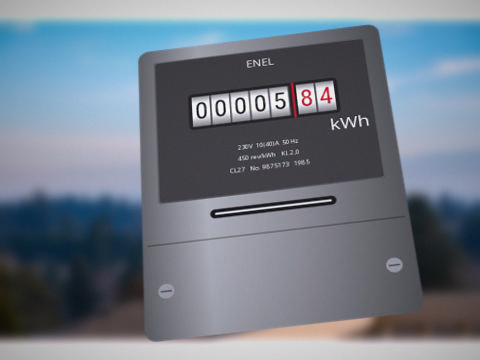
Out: kWh 5.84
